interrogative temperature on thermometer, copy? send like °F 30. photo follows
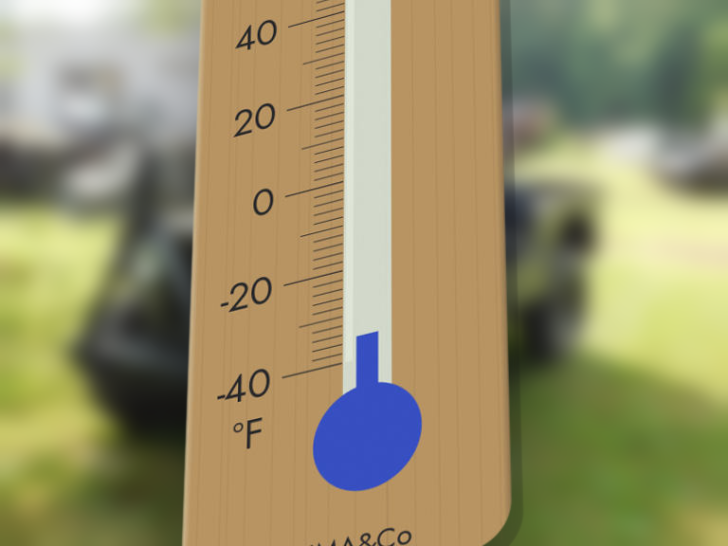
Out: °F -35
